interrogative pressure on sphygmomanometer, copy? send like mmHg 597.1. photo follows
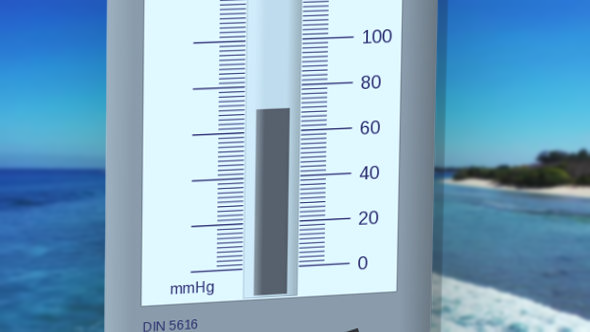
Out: mmHg 70
